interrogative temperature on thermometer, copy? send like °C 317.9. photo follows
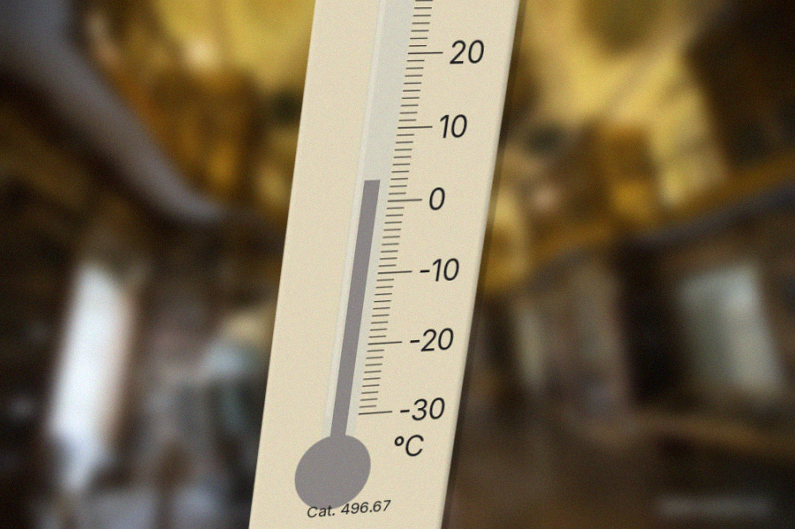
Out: °C 3
